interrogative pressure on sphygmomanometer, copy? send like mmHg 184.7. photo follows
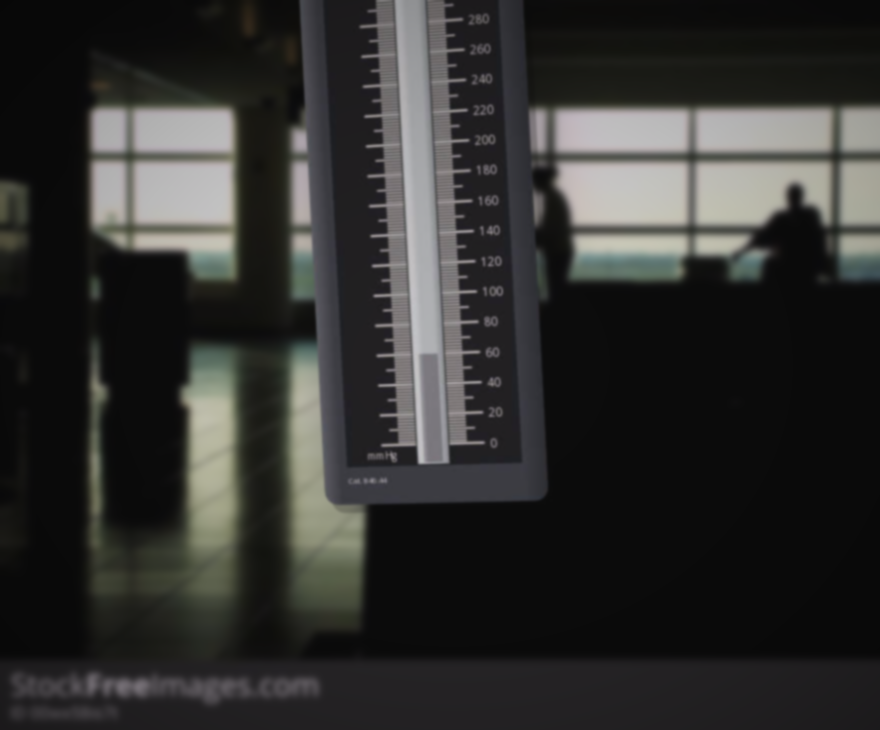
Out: mmHg 60
